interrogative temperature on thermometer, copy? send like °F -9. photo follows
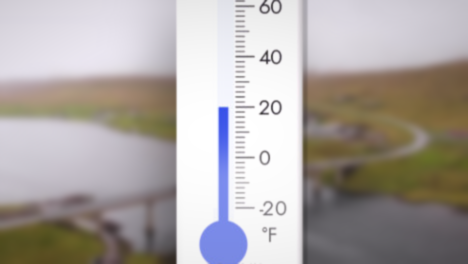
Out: °F 20
